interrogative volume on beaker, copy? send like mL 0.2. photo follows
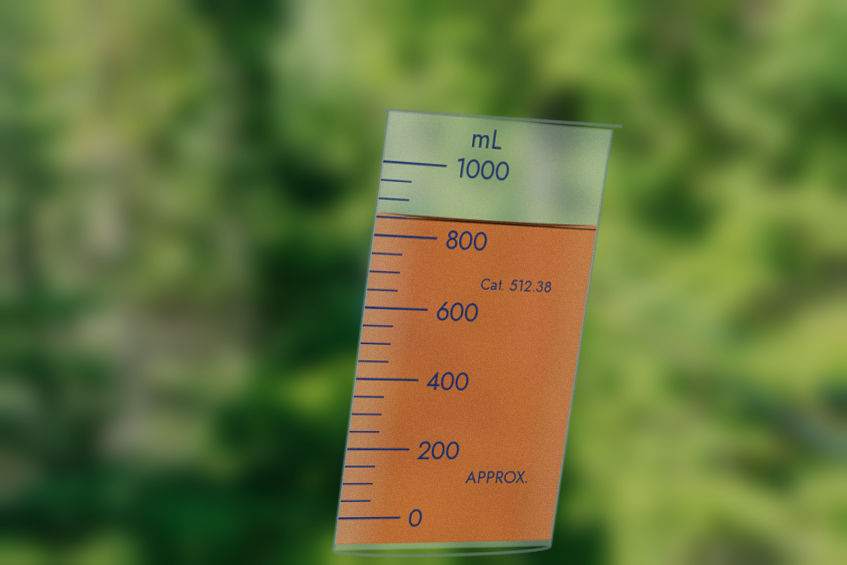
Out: mL 850
